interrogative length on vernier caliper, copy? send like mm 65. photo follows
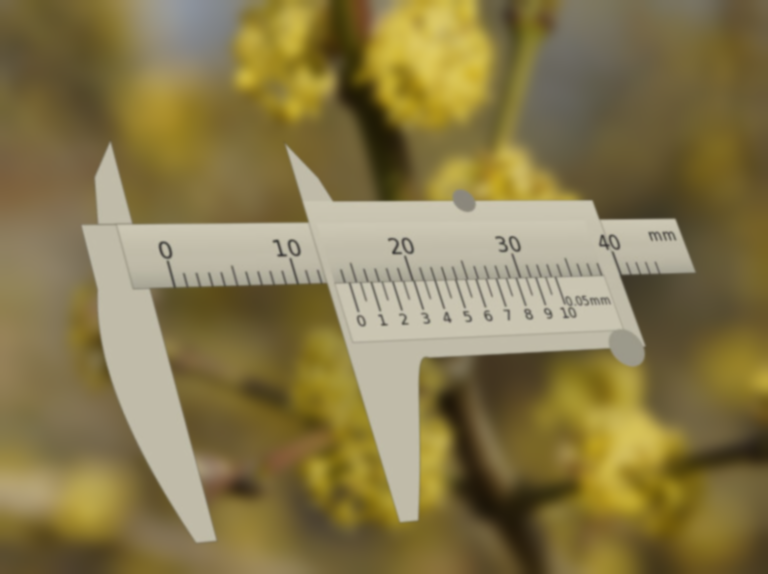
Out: mm 14.4
